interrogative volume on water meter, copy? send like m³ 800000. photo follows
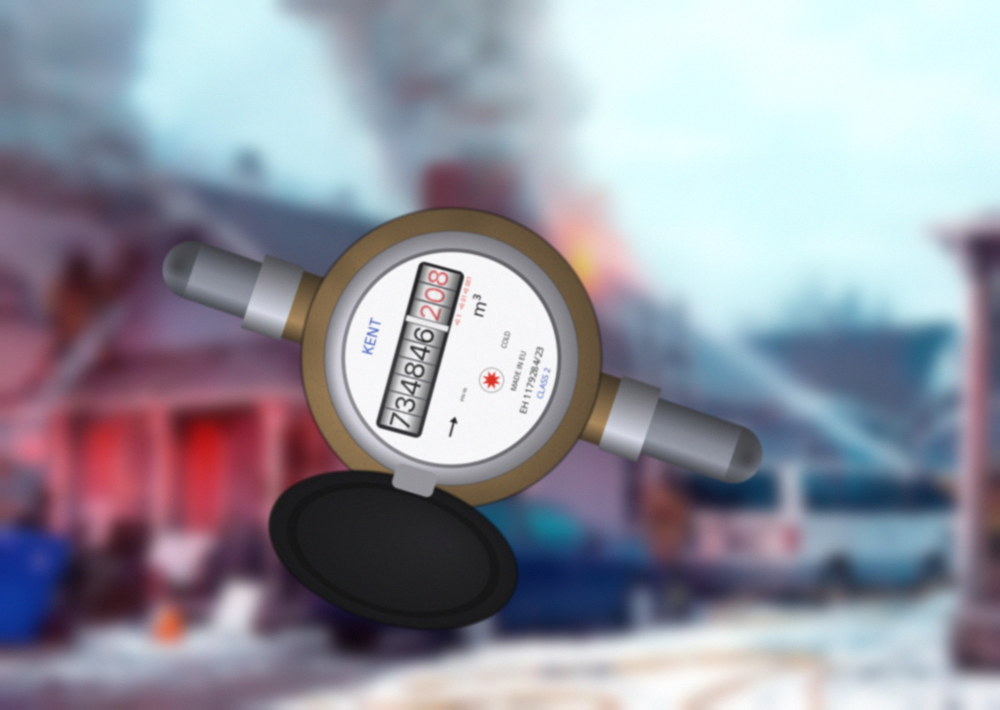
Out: m³ 734846.208
